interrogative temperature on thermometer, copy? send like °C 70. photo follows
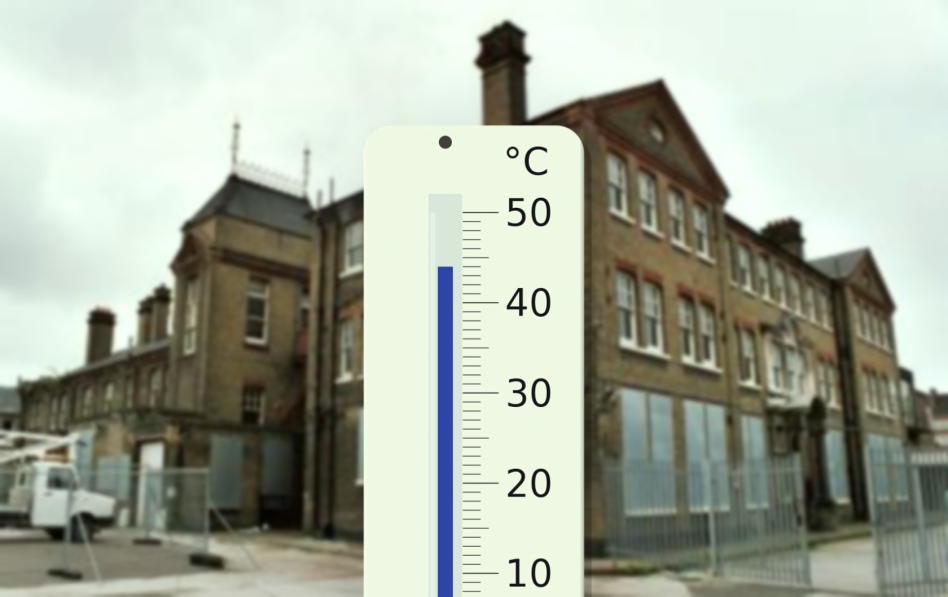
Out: °C 44
